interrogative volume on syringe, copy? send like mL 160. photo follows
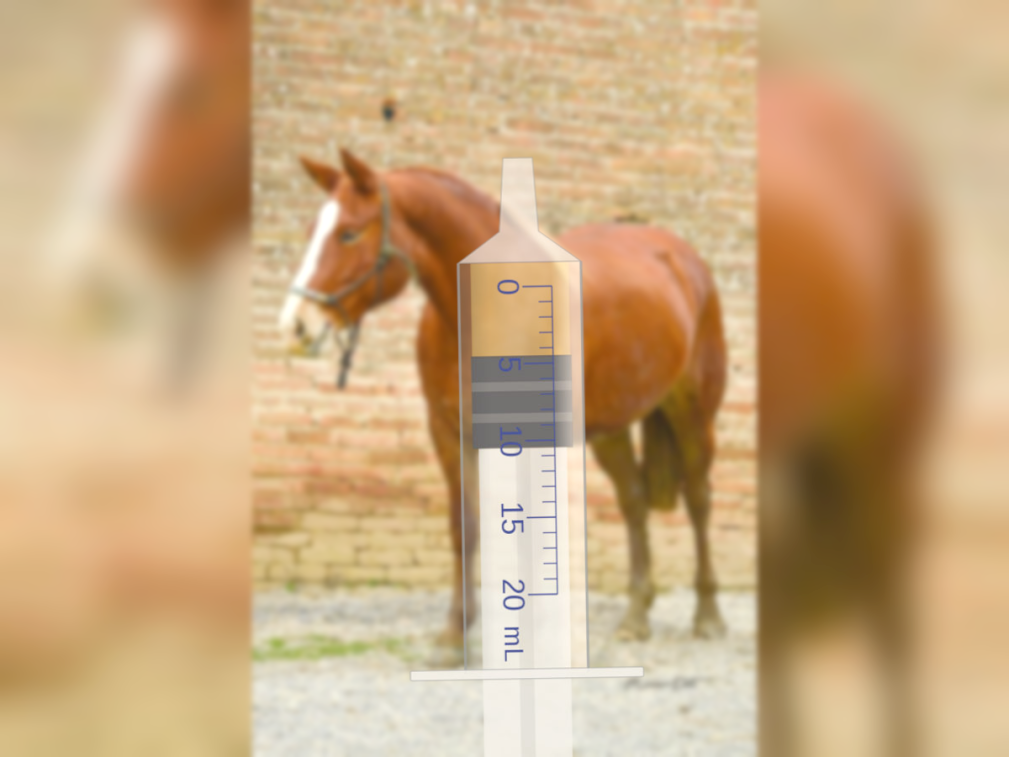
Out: mL 4.5
